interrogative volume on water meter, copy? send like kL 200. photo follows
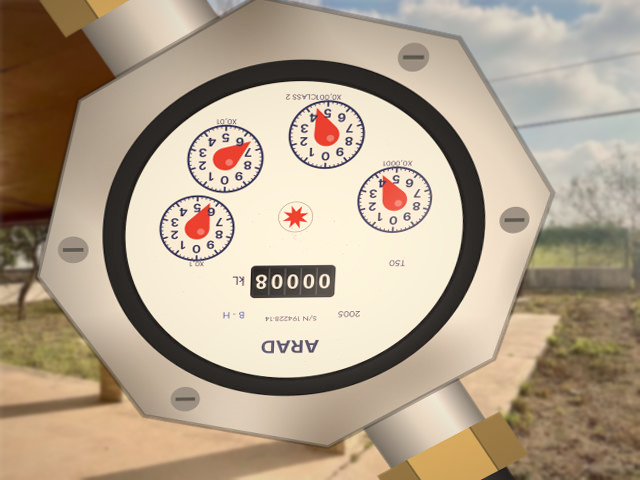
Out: kL 8.5644
